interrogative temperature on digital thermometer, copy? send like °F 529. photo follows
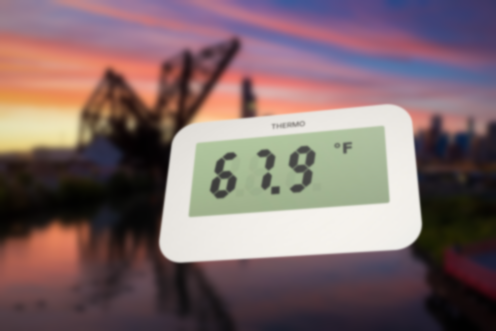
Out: °F 67.9
